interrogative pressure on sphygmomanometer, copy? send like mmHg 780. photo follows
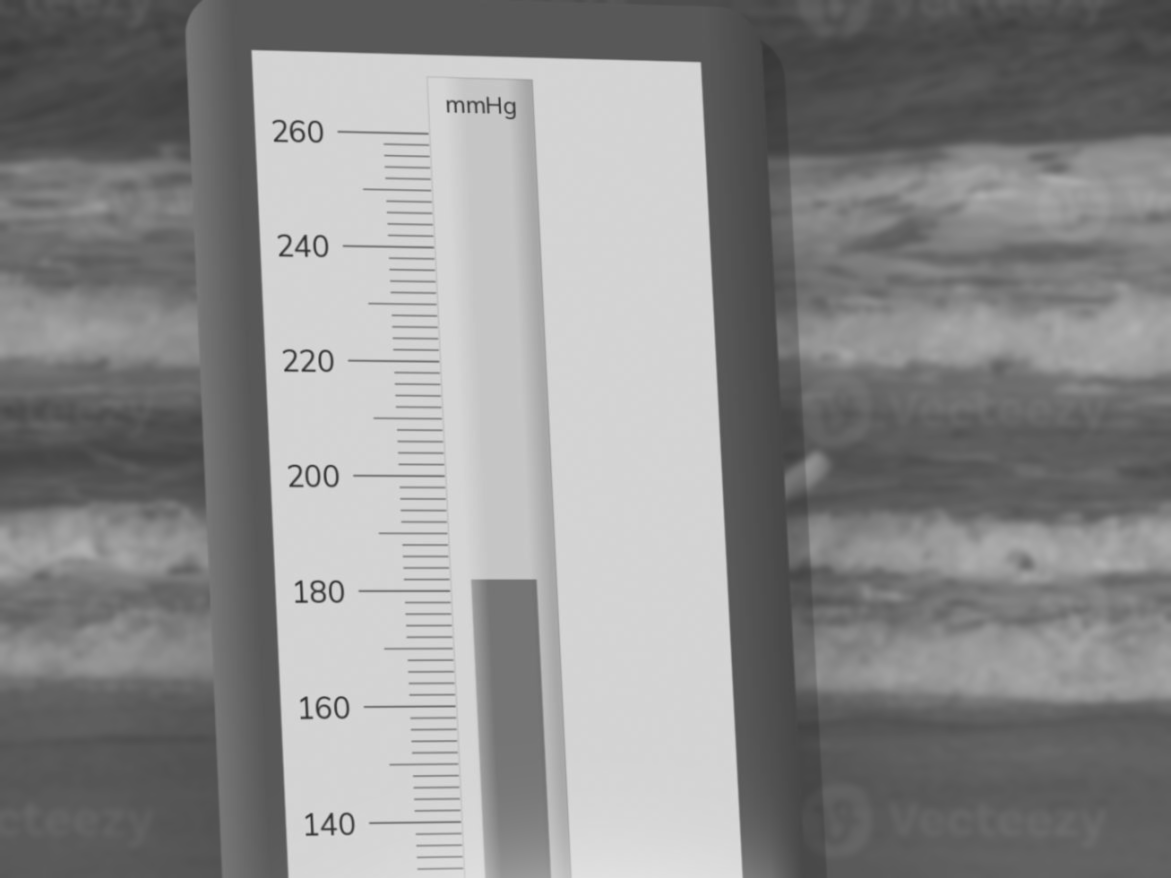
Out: mmHg 182
